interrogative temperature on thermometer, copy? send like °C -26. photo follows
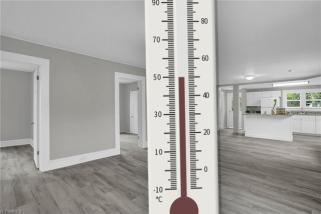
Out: °C 50
